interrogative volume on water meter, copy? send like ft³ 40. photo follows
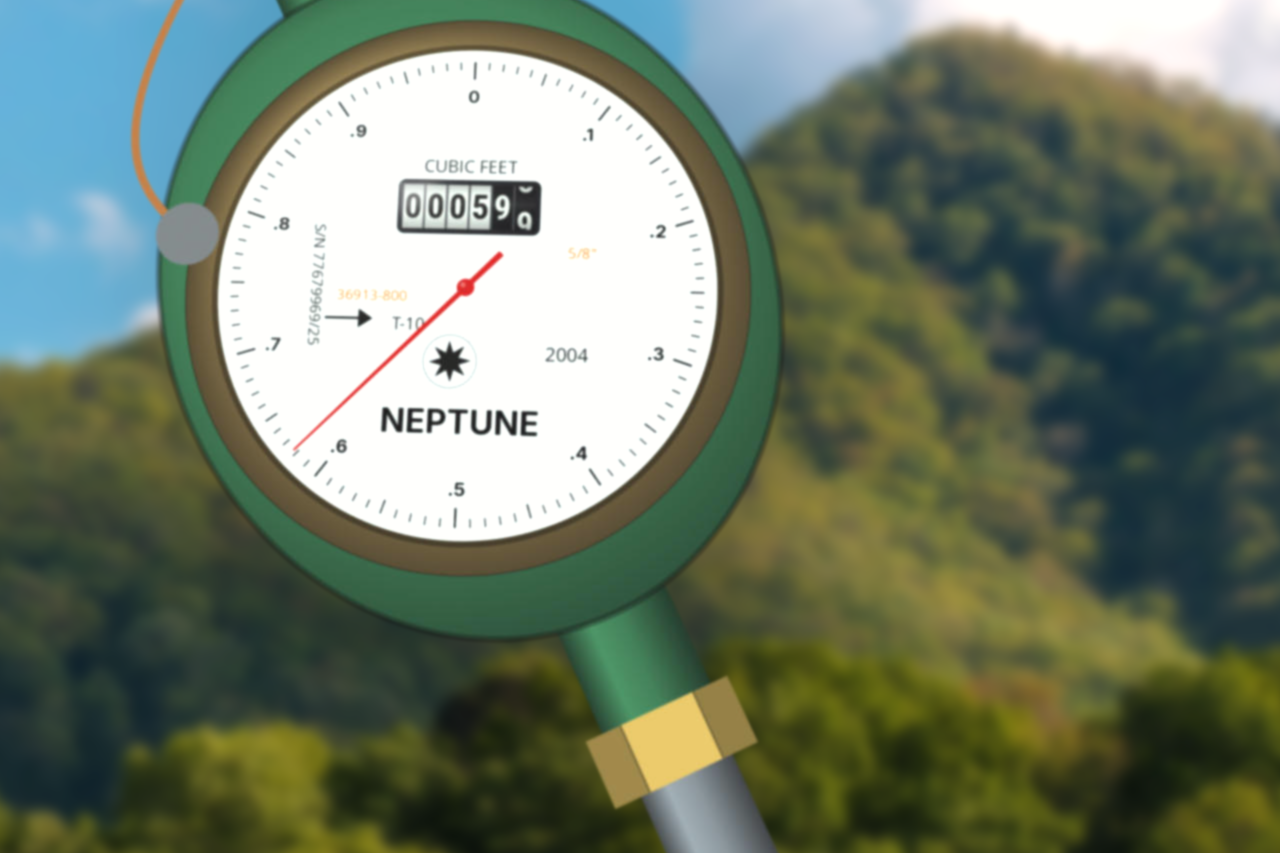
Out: ft³ 598.62
